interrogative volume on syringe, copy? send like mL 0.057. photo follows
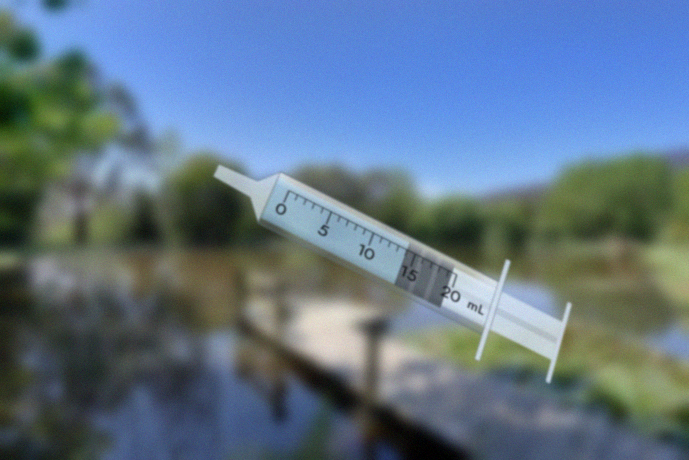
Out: mL 14
